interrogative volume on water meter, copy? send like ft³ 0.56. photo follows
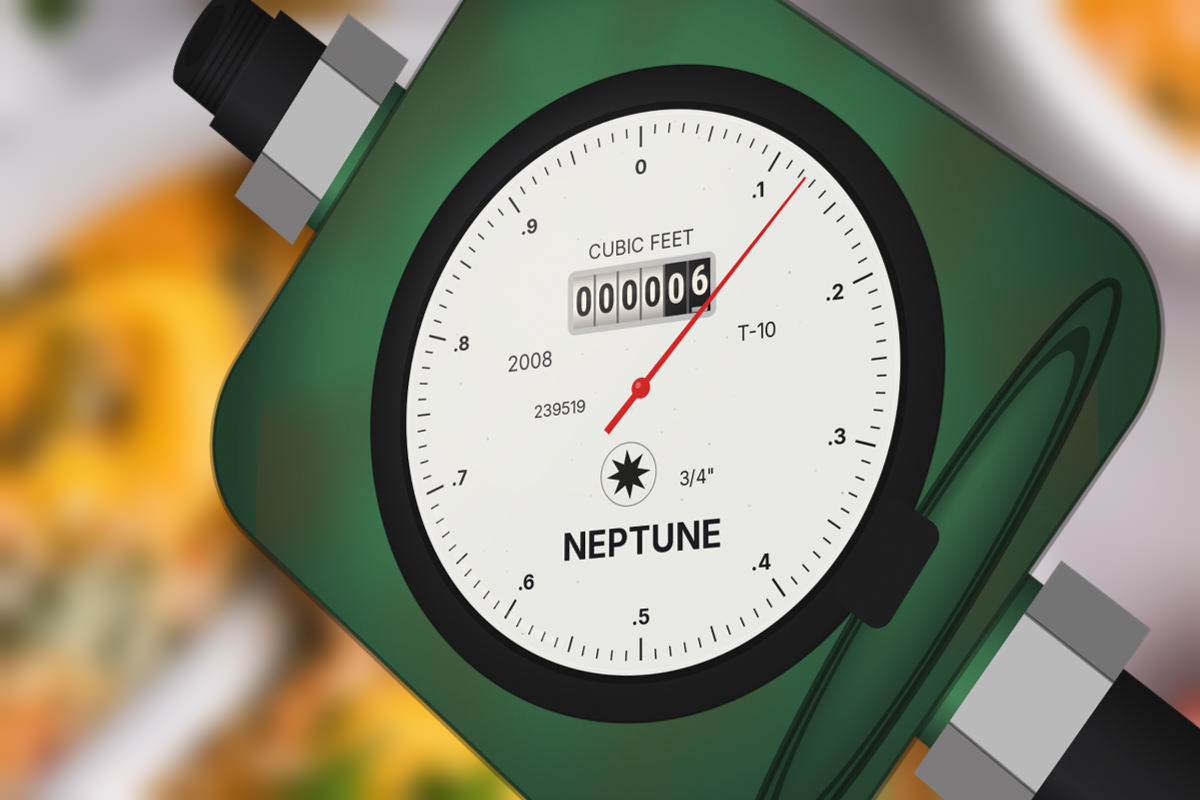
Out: ft³ 6.12
